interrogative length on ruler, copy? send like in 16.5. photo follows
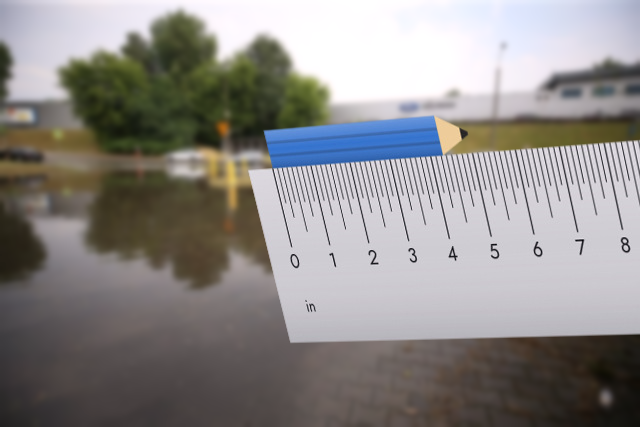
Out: in 5
